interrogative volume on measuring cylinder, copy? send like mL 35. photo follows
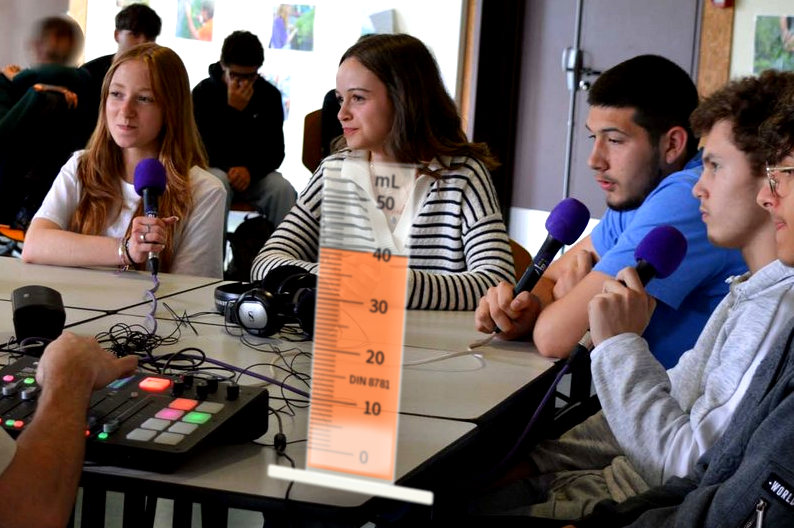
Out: mL 40
